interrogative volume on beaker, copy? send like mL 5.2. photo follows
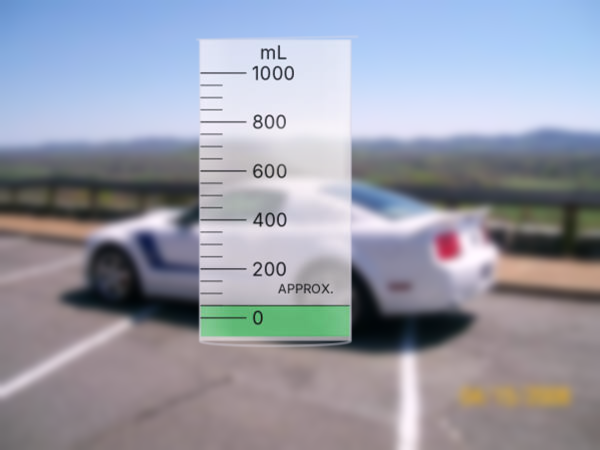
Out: mL 50
